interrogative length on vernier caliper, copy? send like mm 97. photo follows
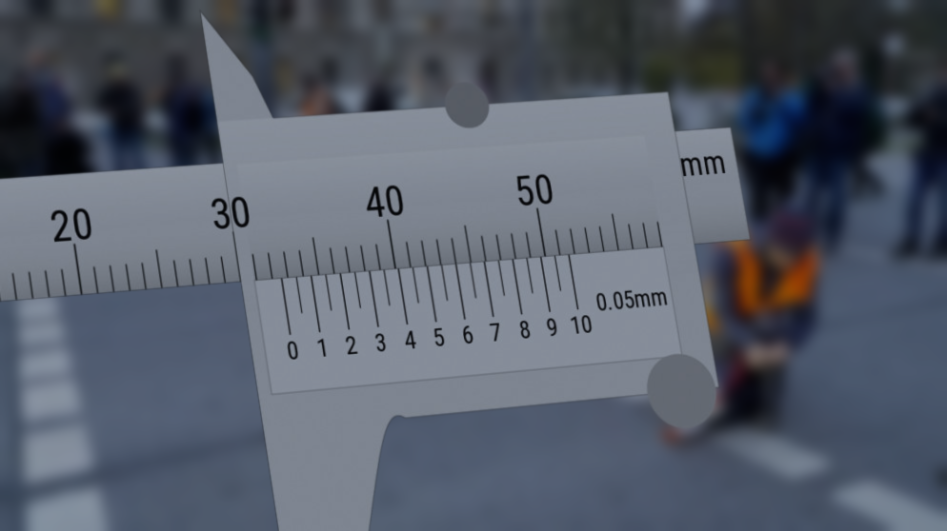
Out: mm 32.6
